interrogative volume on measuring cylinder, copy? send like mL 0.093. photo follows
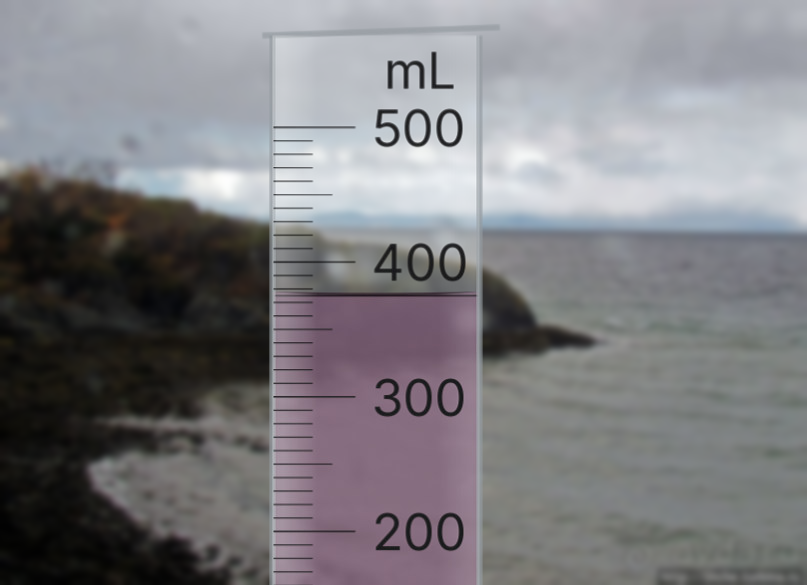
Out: mL 375
